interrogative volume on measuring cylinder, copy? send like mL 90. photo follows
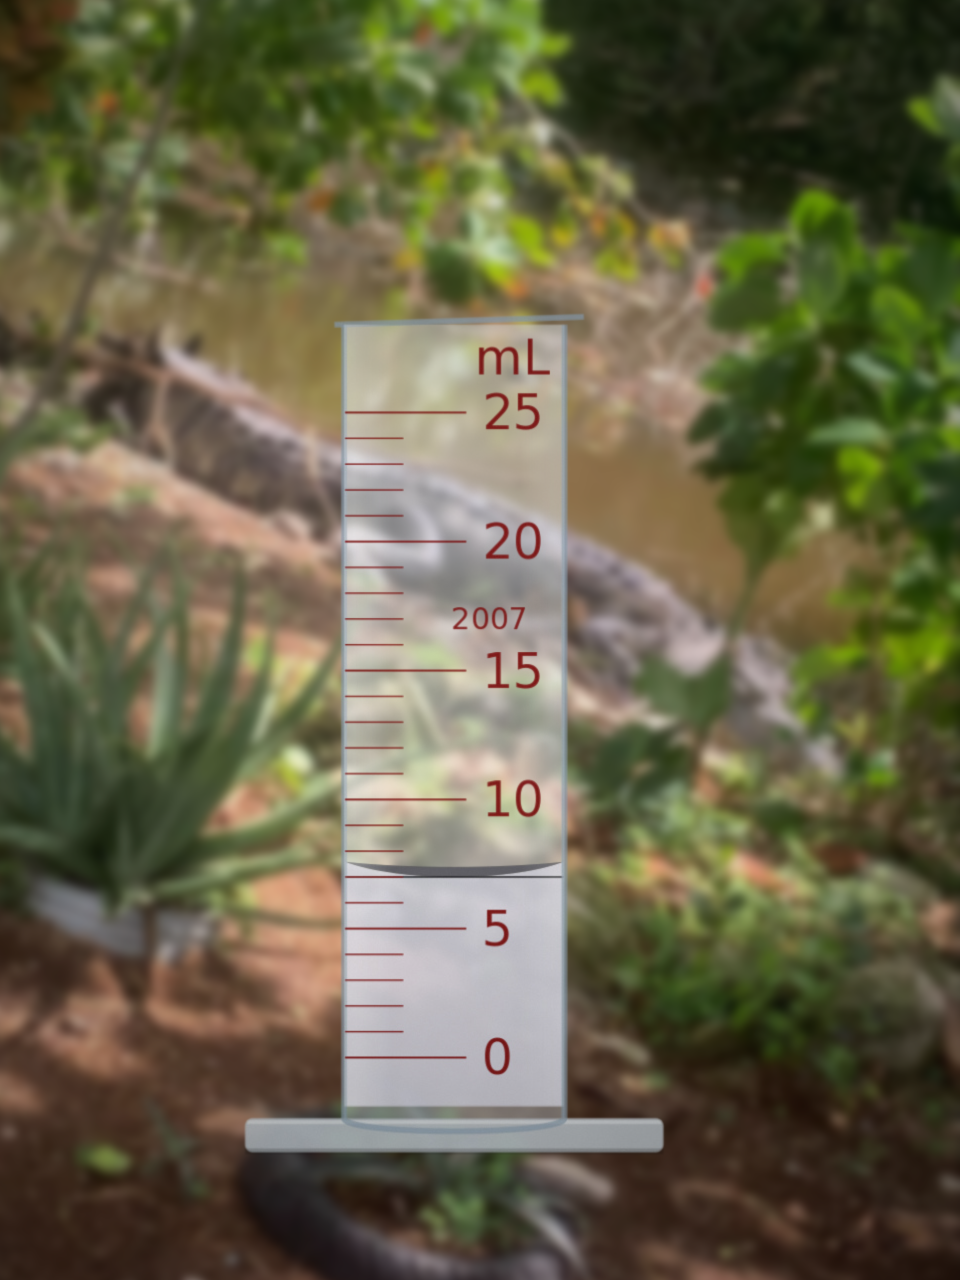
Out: mL 7
